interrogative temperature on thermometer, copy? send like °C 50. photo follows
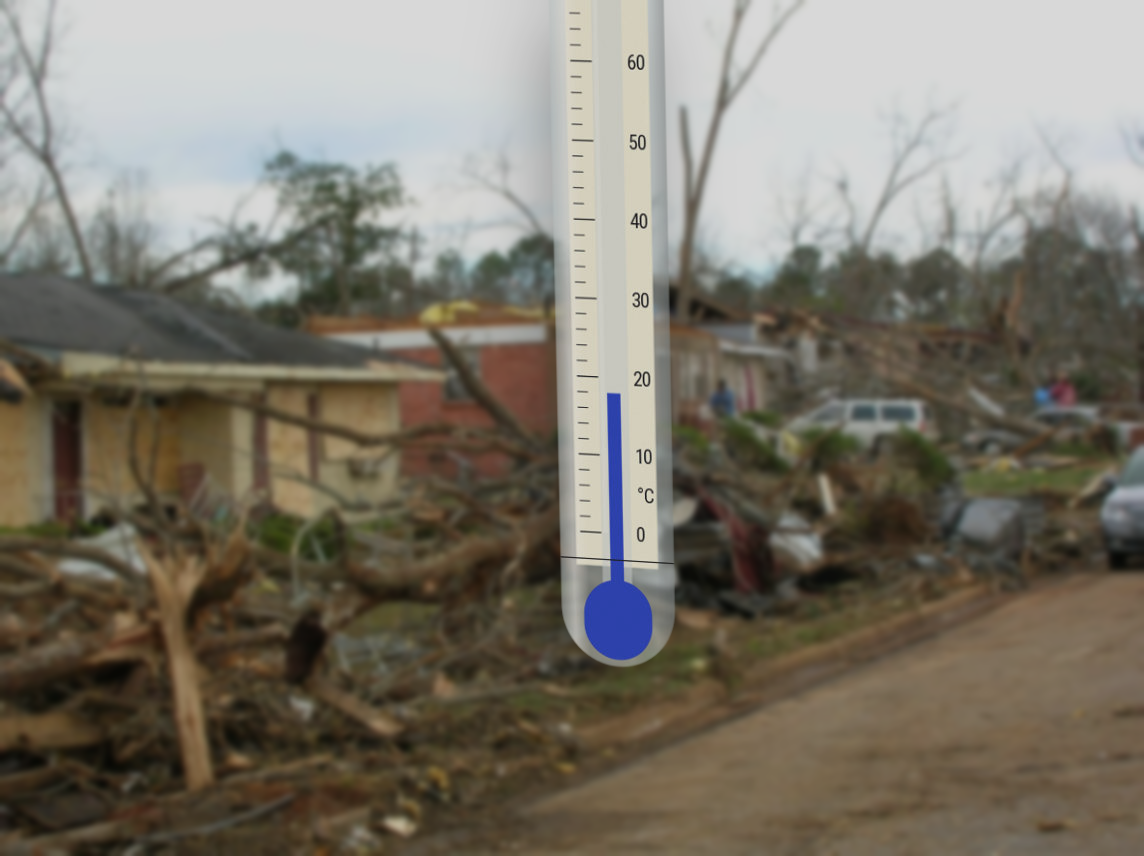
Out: °C 18
